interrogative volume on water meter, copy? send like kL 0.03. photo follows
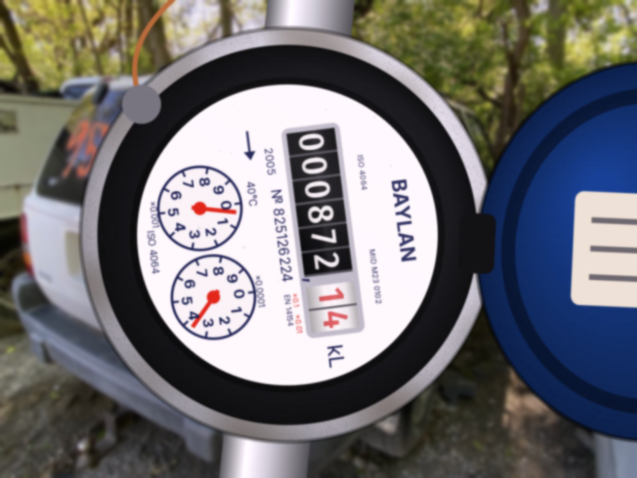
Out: kL 872.1403
